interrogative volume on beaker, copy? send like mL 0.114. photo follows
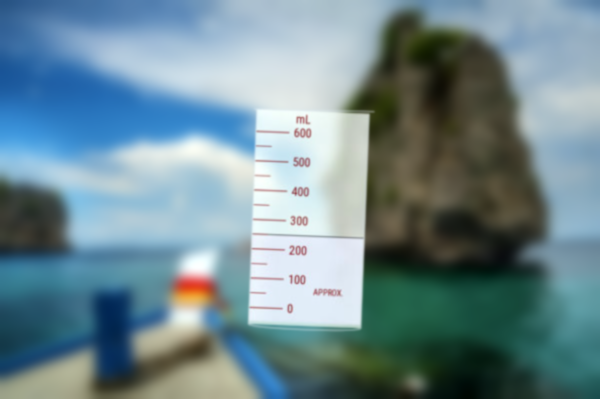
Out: mL 250
